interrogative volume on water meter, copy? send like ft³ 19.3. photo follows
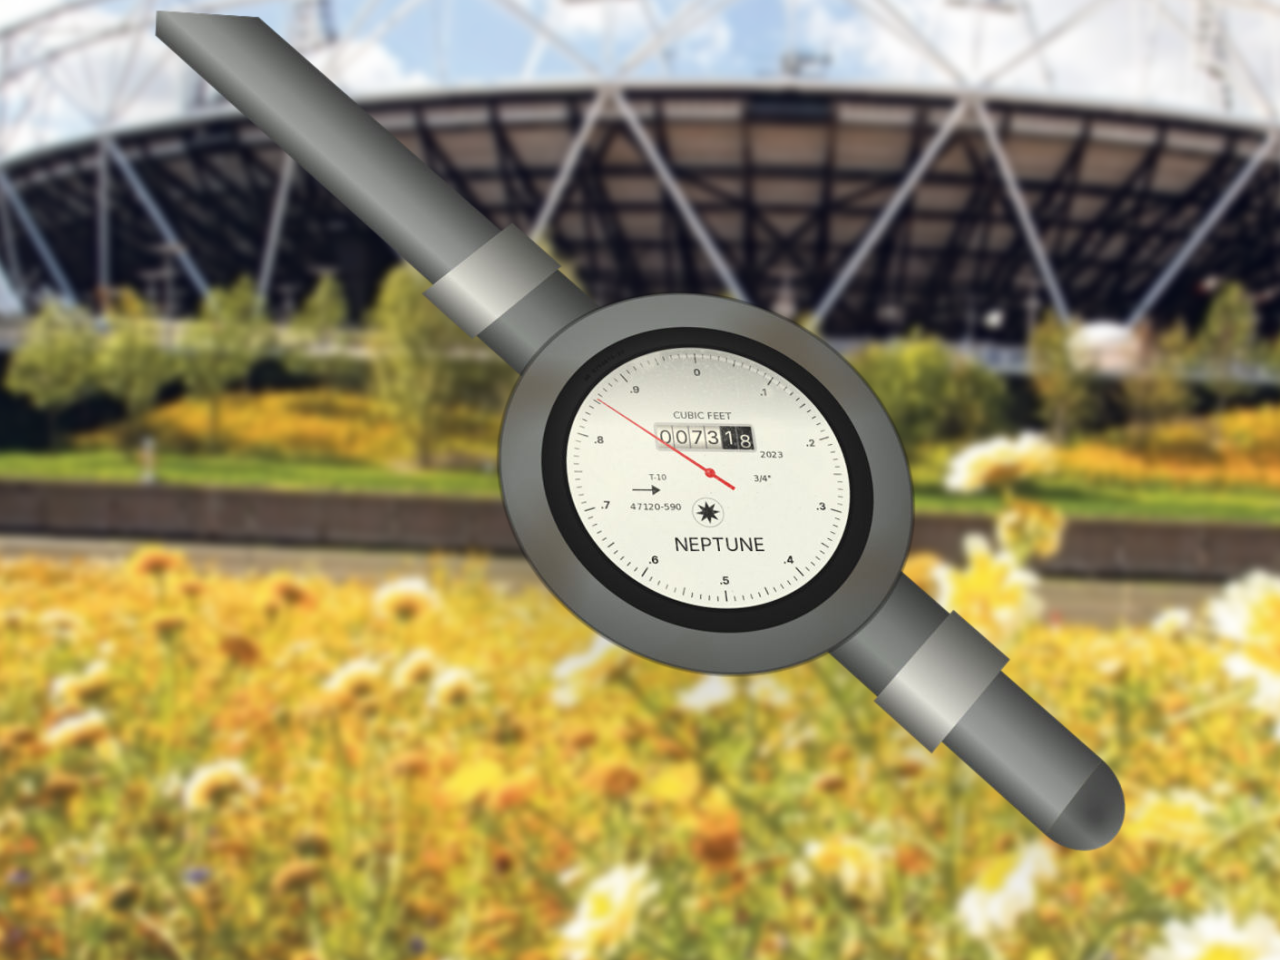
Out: ft³ 7317.85
